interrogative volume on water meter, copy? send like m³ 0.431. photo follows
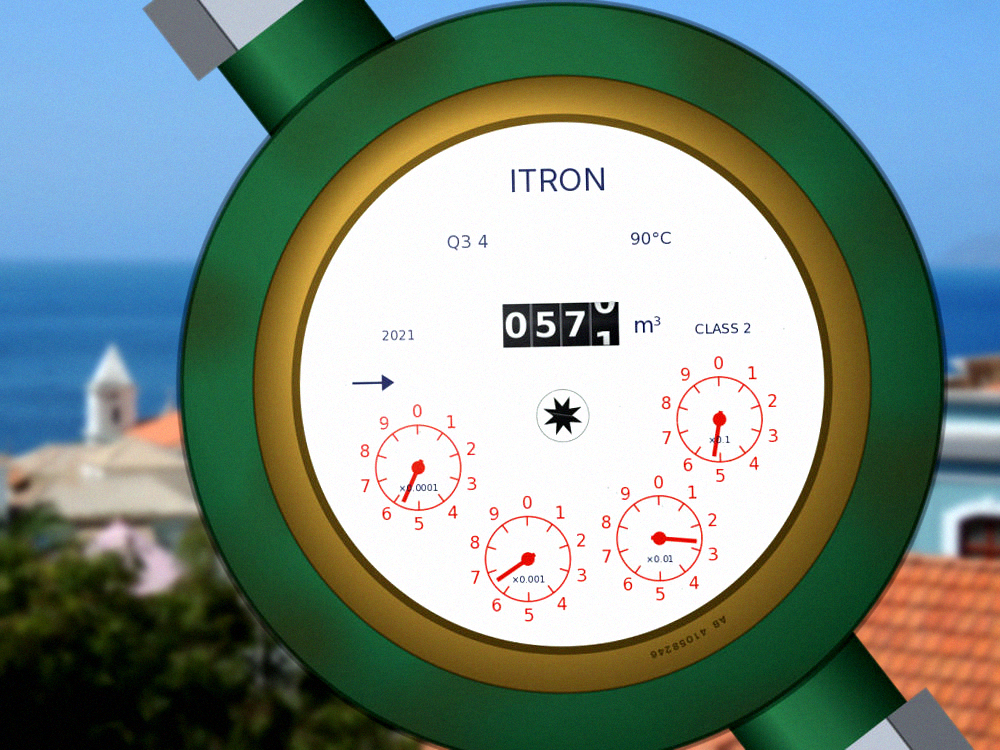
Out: m³ 570.5265
